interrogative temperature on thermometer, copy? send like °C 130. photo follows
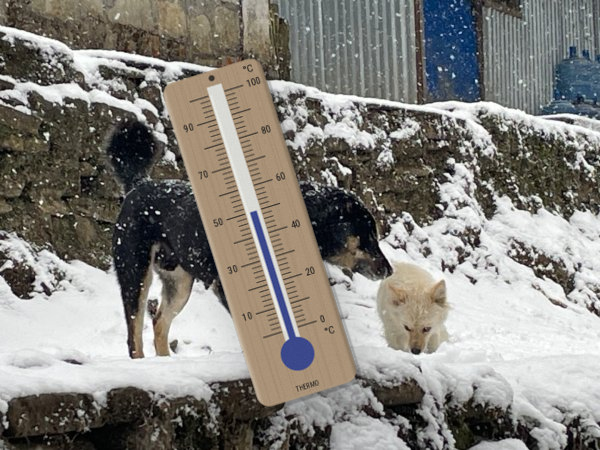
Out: °C 50
